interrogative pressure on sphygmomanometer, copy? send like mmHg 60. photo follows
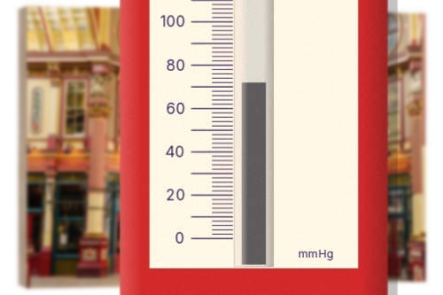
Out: mmHg 72
